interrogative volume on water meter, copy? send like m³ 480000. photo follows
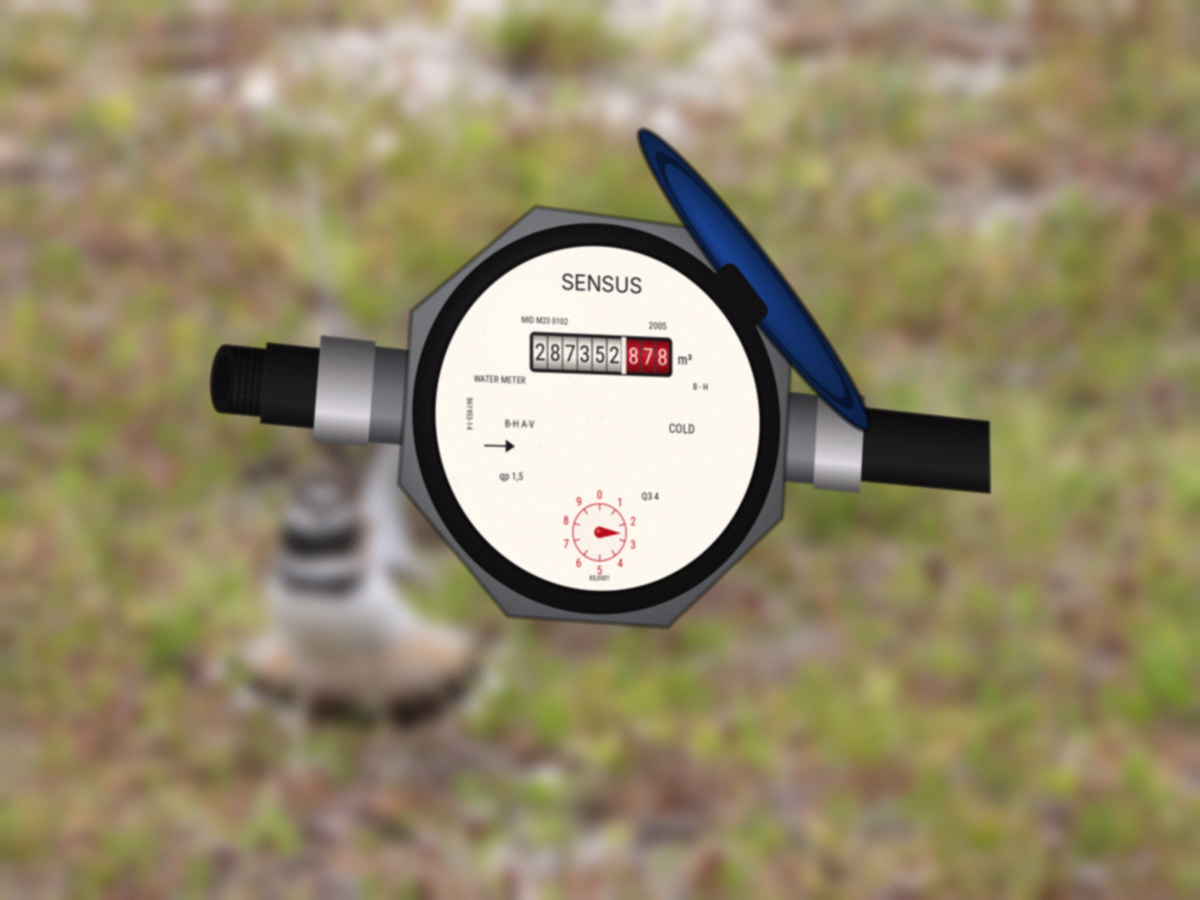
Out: m³ 287352.8782
